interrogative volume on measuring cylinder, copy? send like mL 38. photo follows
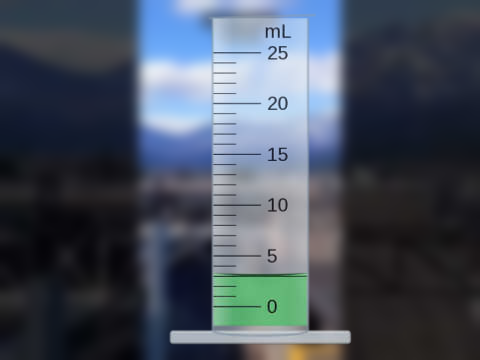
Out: mL 3
